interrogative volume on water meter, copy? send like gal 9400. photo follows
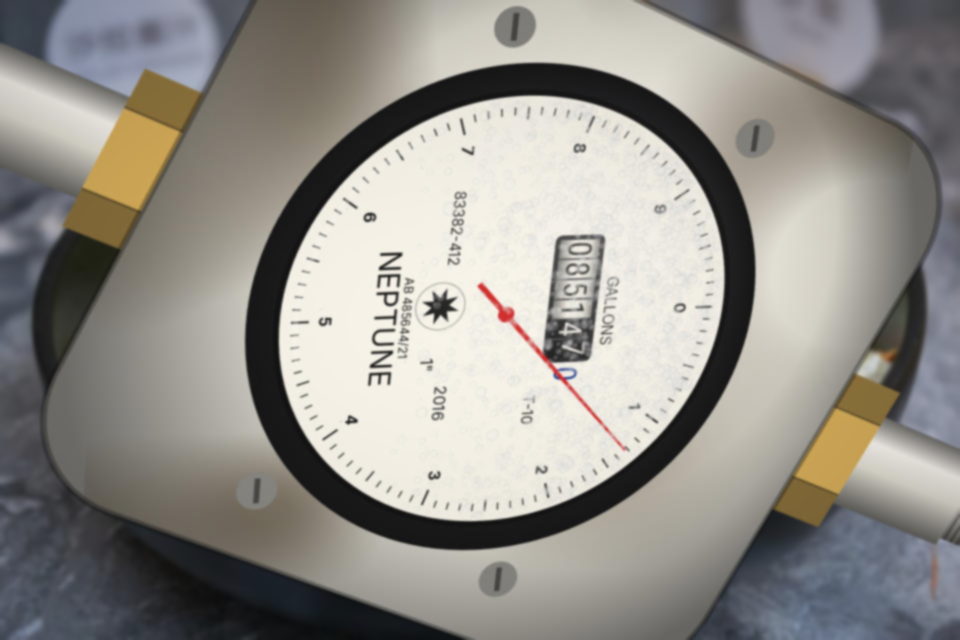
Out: gal 851471.3
